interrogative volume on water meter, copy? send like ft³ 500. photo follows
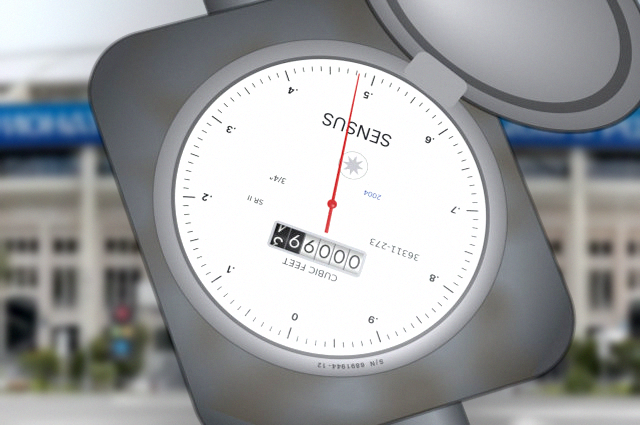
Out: ft³ 993.48
